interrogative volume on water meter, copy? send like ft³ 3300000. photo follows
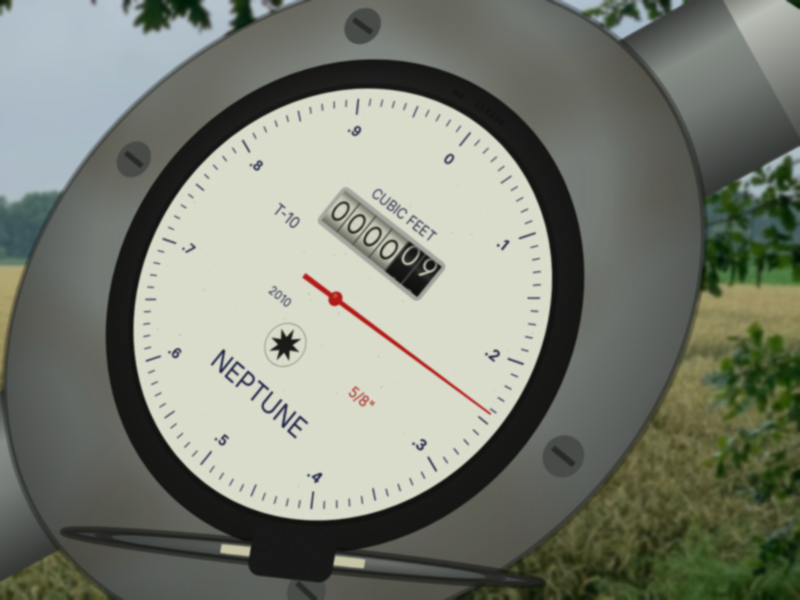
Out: ft³ 9.24
